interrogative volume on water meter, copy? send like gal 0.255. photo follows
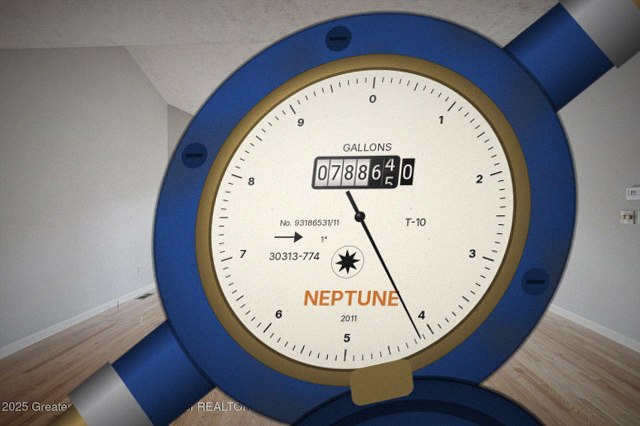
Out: gal 788644.1
